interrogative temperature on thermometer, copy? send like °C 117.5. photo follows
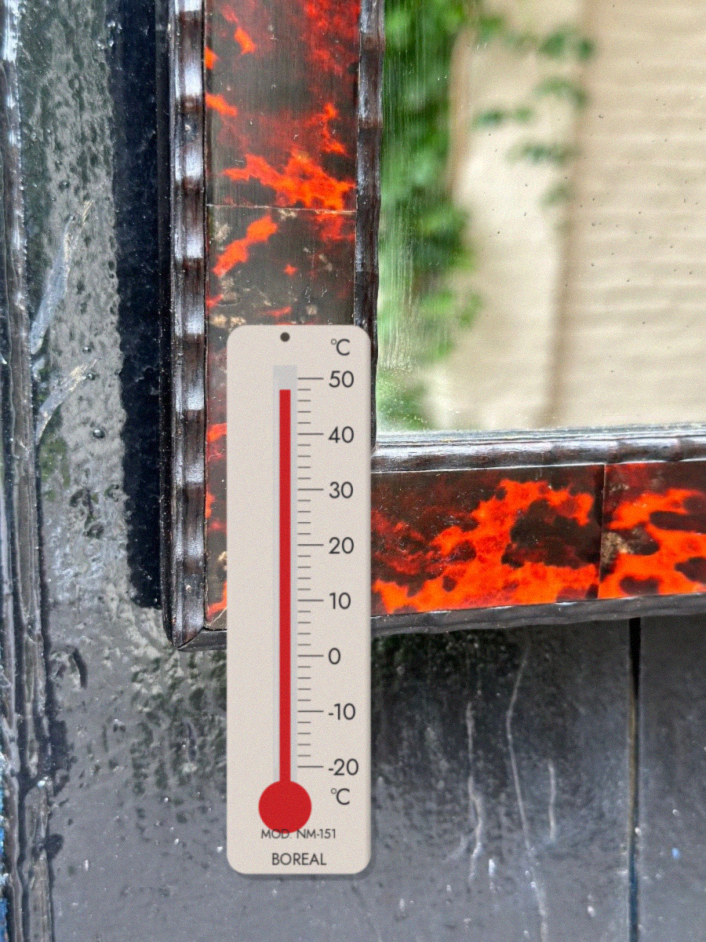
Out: °C 48
